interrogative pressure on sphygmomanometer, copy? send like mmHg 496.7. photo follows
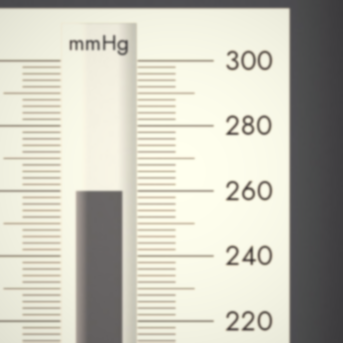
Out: mmHg 260
